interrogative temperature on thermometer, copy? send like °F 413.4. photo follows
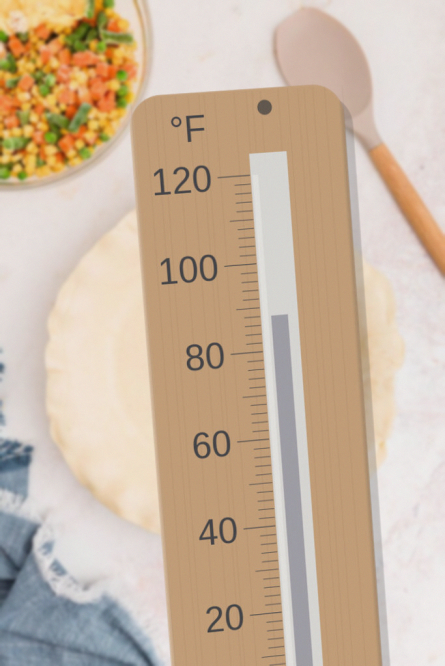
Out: °F 88
